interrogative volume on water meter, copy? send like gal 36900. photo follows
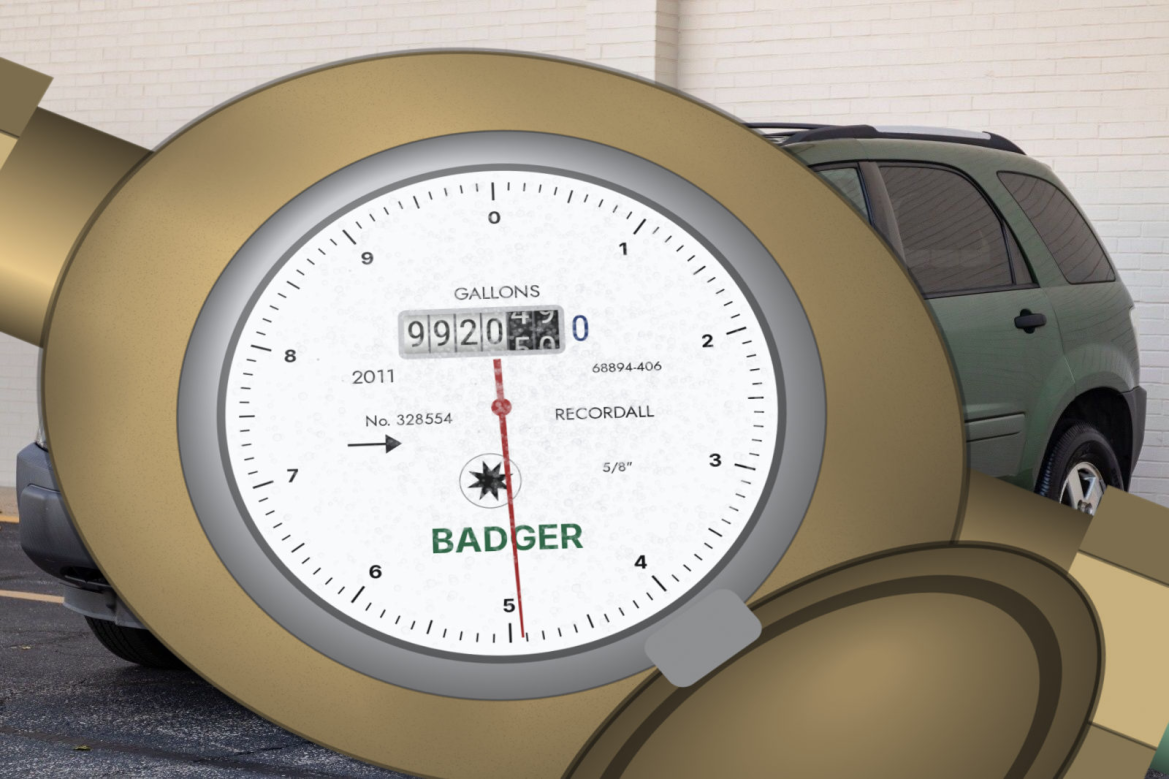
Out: gal 9920494.9
